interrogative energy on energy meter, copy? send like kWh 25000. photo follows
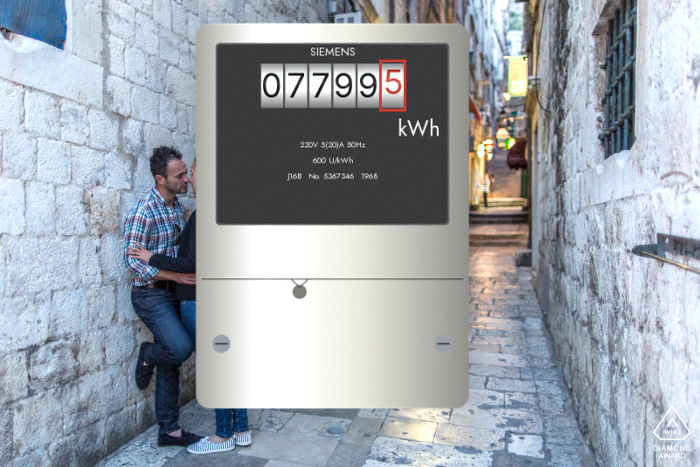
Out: kWh 7799.5
